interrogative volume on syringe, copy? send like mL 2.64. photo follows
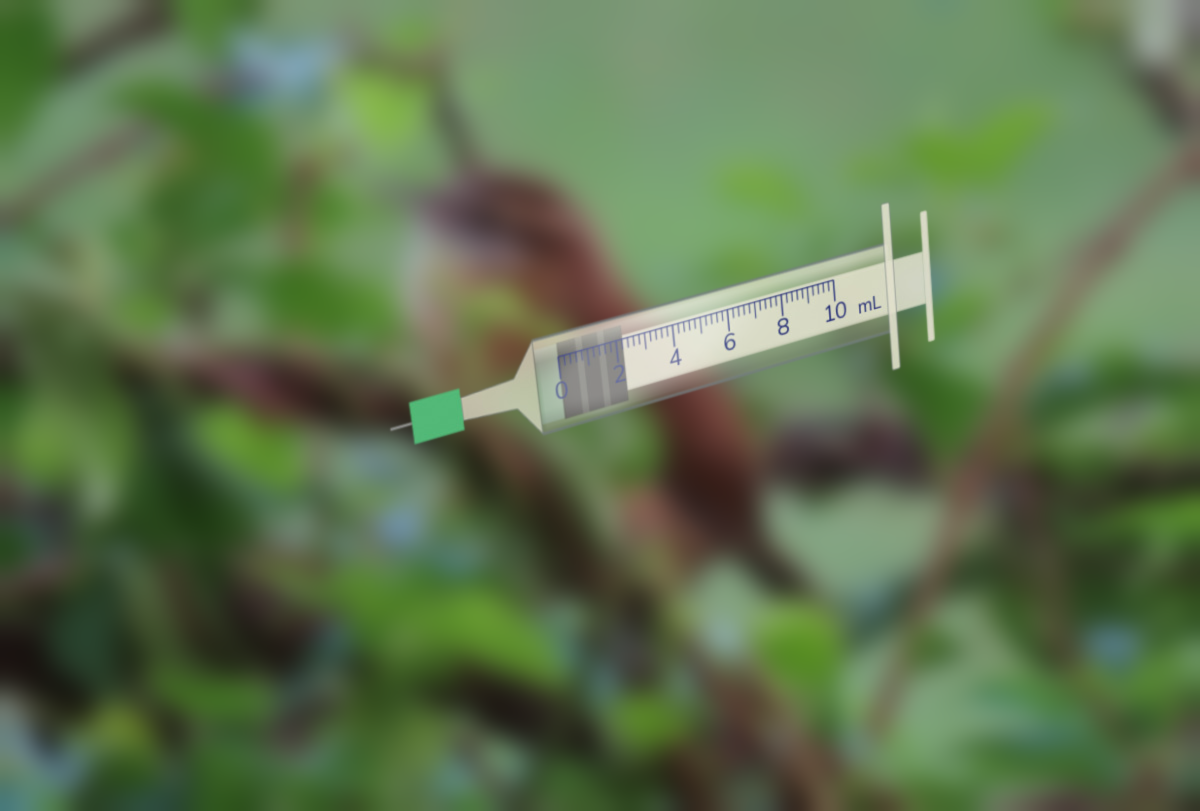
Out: mL 0
